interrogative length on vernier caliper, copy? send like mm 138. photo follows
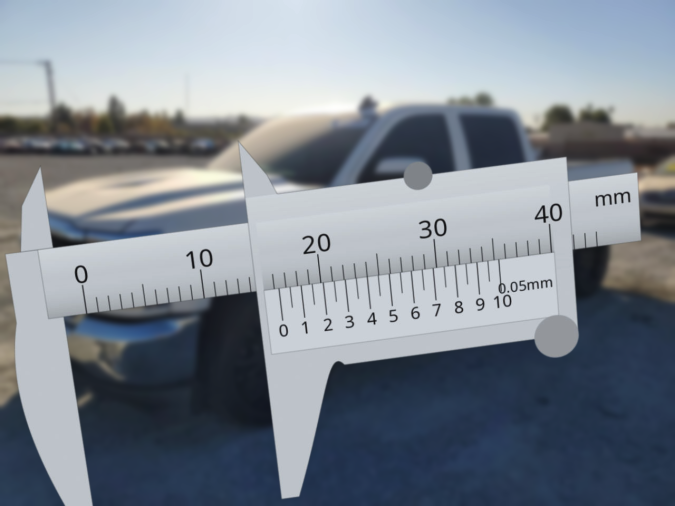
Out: mm 16.4
